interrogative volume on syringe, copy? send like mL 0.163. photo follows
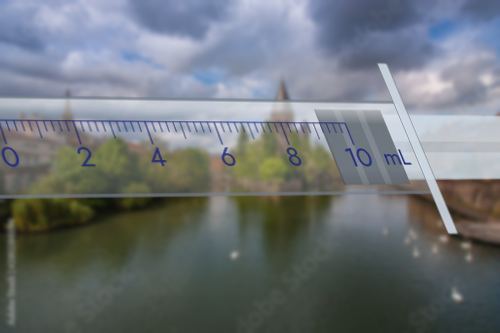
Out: mL 9.2
